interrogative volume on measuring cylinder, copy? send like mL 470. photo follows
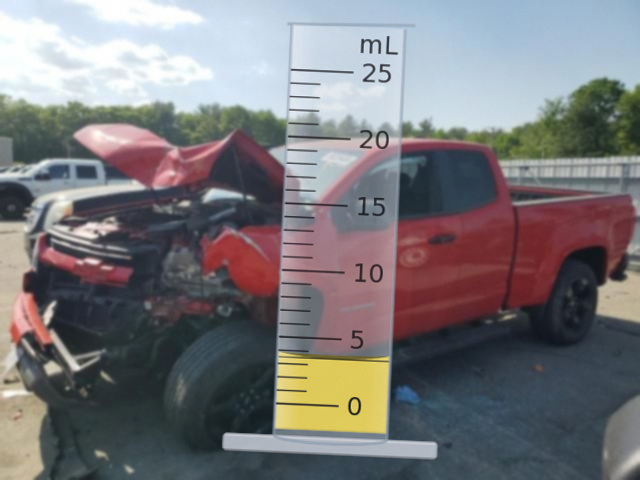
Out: mL 3.5
